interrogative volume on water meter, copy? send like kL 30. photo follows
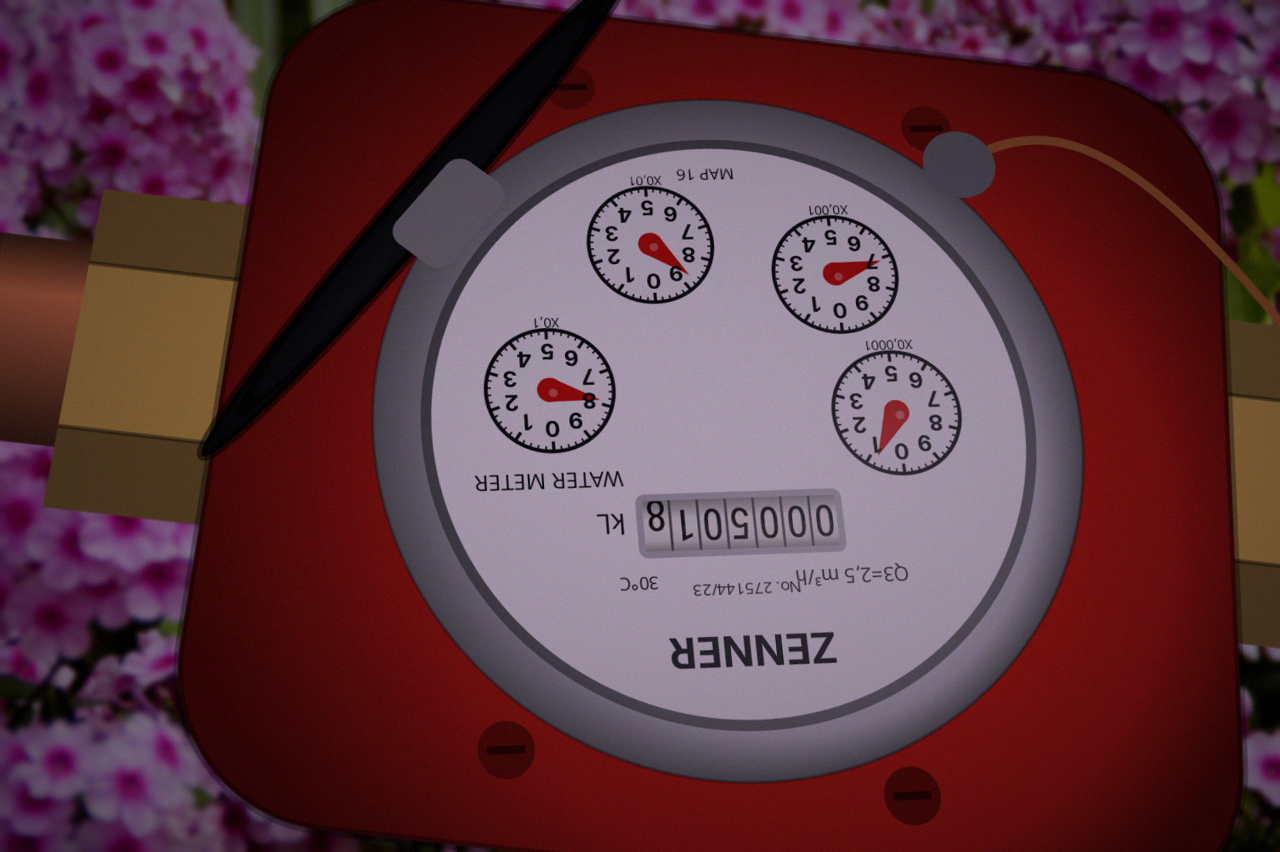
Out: kL 5017.7870
